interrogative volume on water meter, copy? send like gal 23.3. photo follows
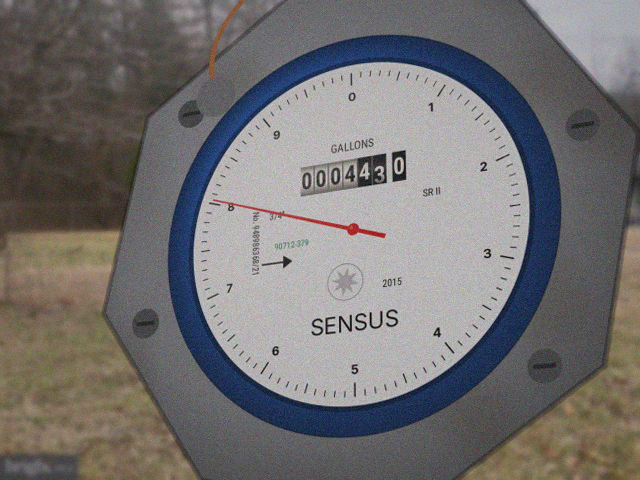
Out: gal 4428.0
